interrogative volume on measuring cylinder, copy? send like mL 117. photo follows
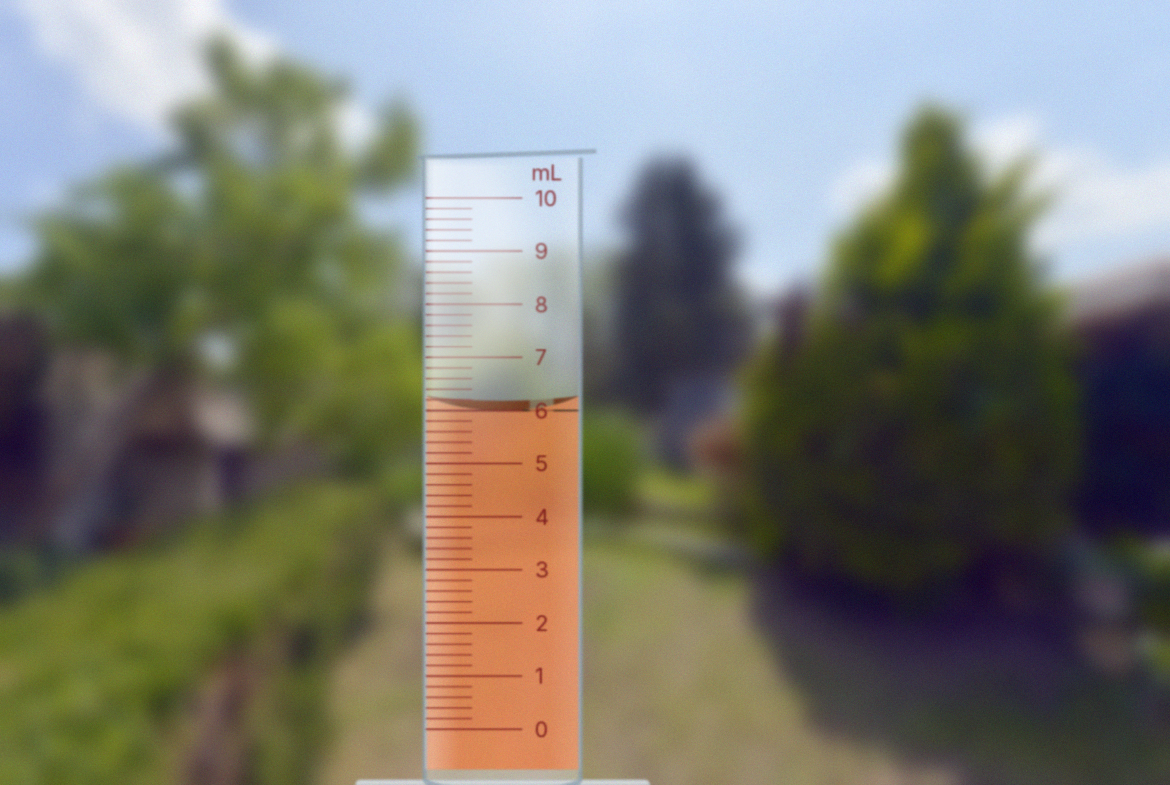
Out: mL 6
